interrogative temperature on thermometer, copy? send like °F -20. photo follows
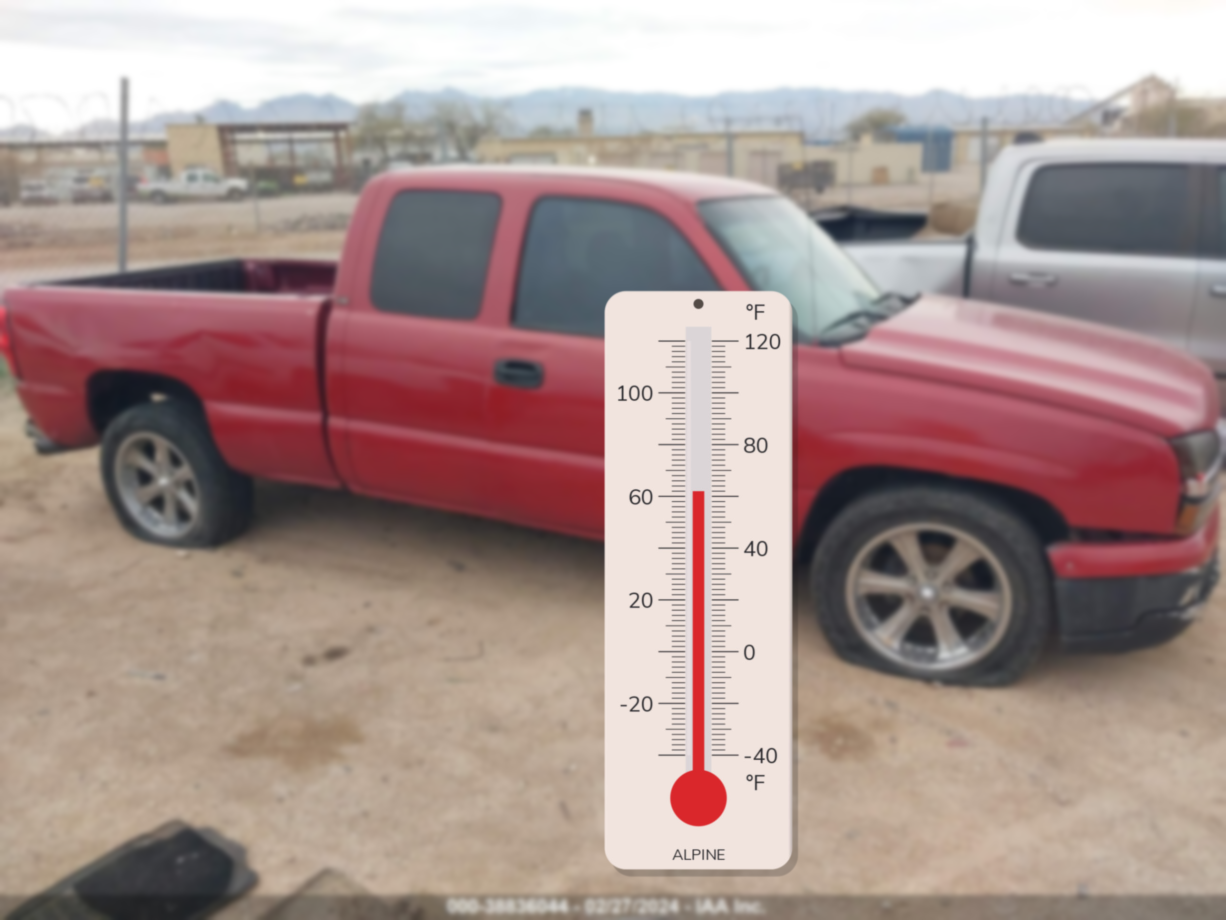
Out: °F 62
